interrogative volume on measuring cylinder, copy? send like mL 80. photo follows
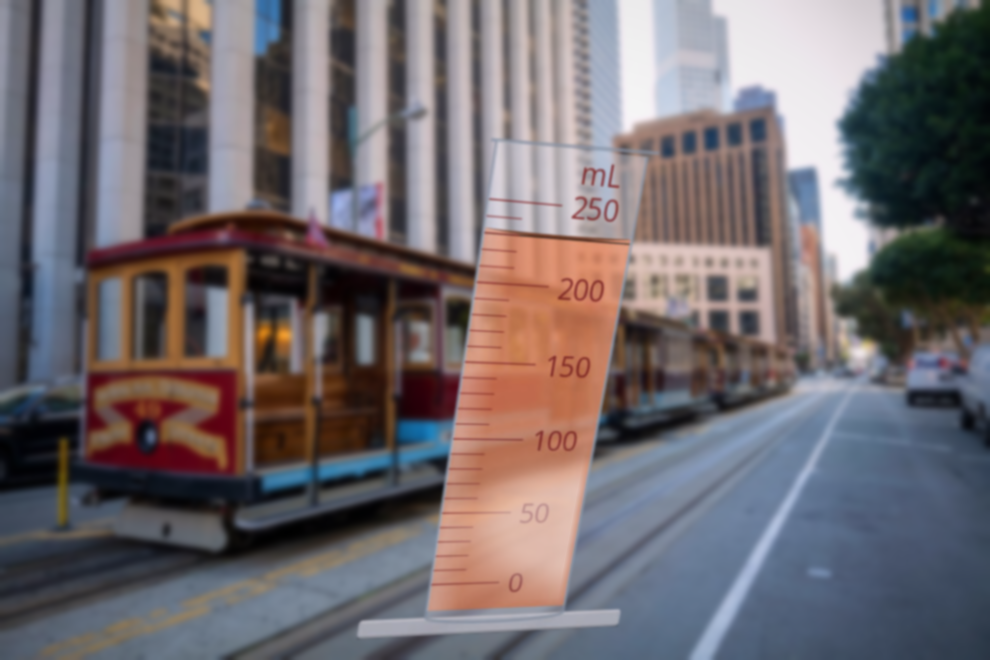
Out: mL 230
